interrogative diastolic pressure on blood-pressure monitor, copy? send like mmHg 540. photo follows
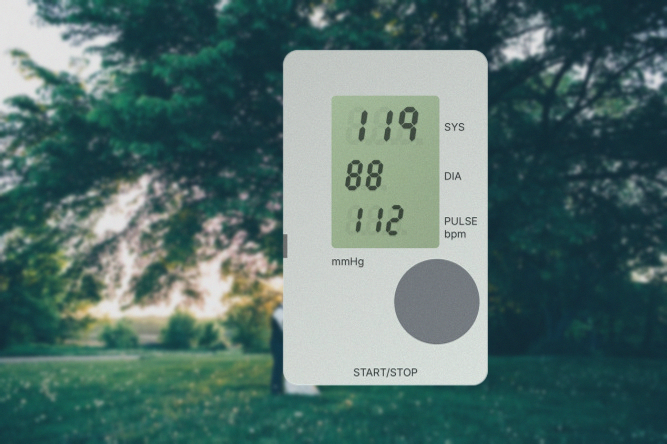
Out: mmHg 88
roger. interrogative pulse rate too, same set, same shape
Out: bpm 112
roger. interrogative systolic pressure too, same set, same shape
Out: mmHg 119
